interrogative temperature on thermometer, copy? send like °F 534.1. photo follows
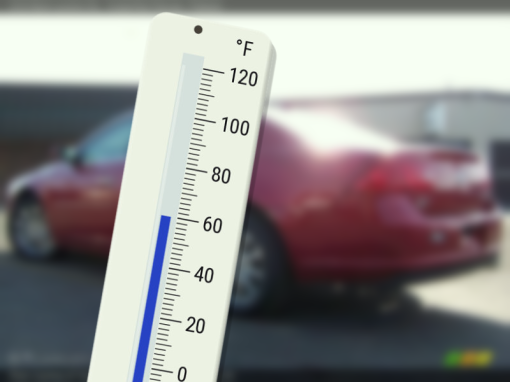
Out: °F 60
